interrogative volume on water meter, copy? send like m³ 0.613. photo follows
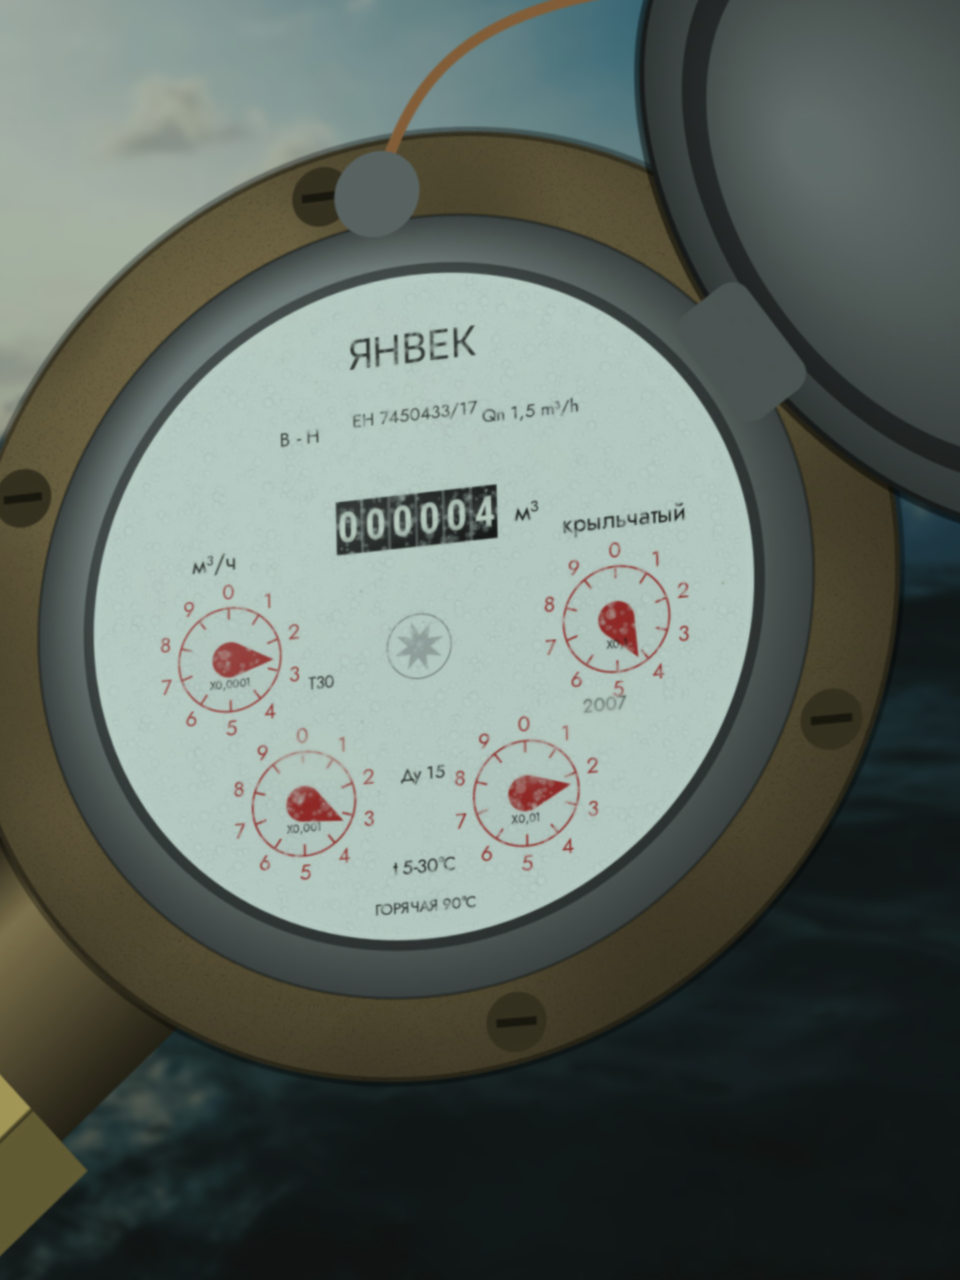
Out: m³ 4.4232
